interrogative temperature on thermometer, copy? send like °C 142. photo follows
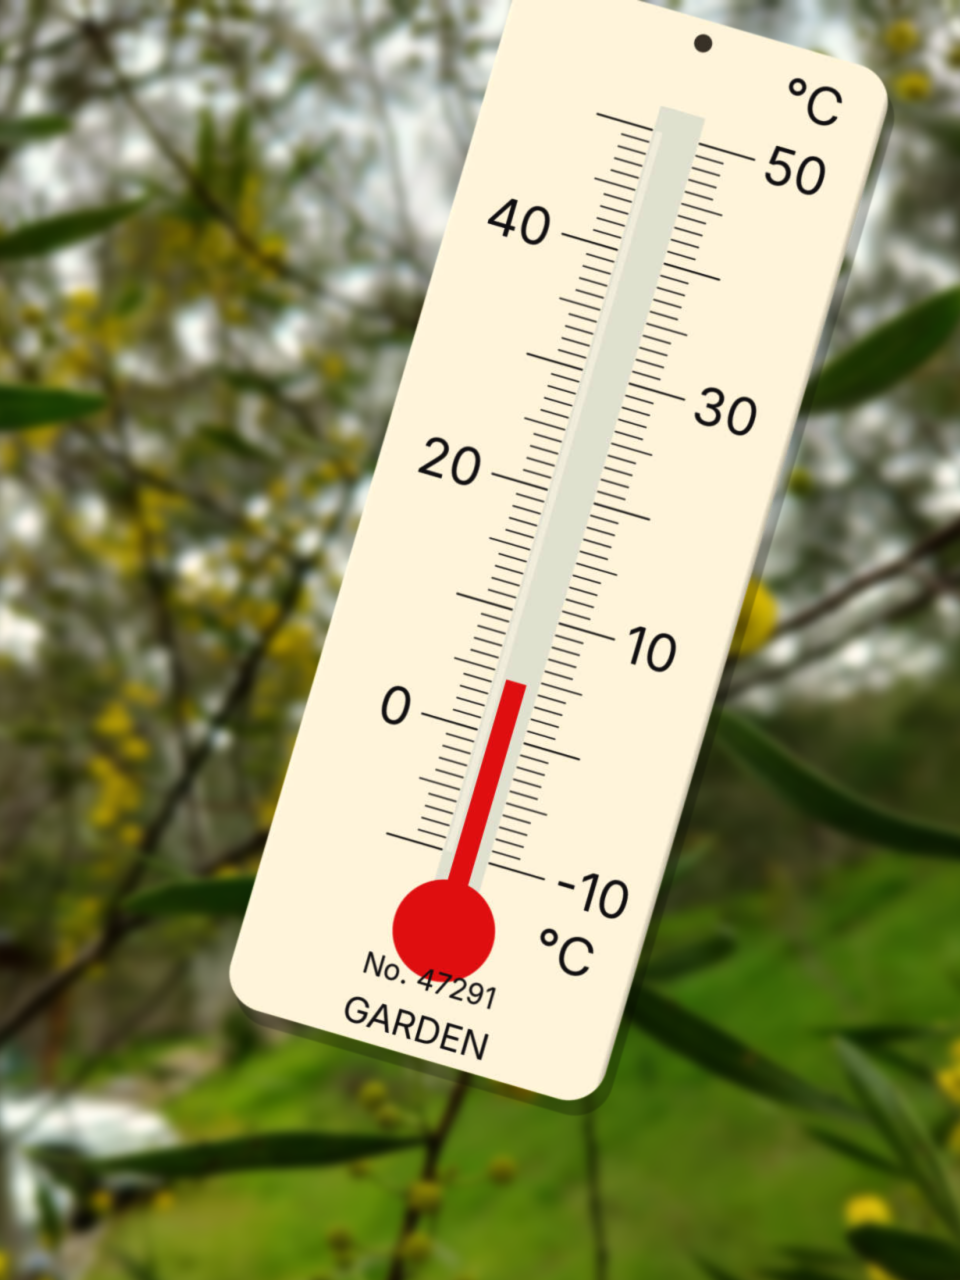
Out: °C 4.5
